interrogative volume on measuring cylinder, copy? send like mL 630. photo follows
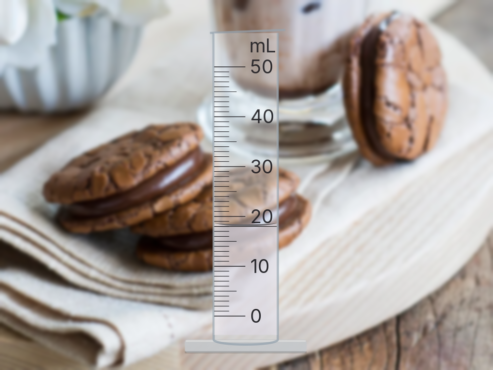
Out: mL 18
